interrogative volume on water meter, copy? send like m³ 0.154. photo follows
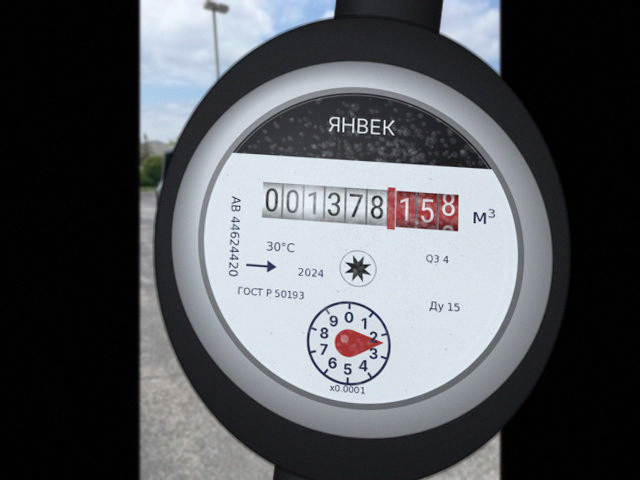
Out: m³ 1378.1582
